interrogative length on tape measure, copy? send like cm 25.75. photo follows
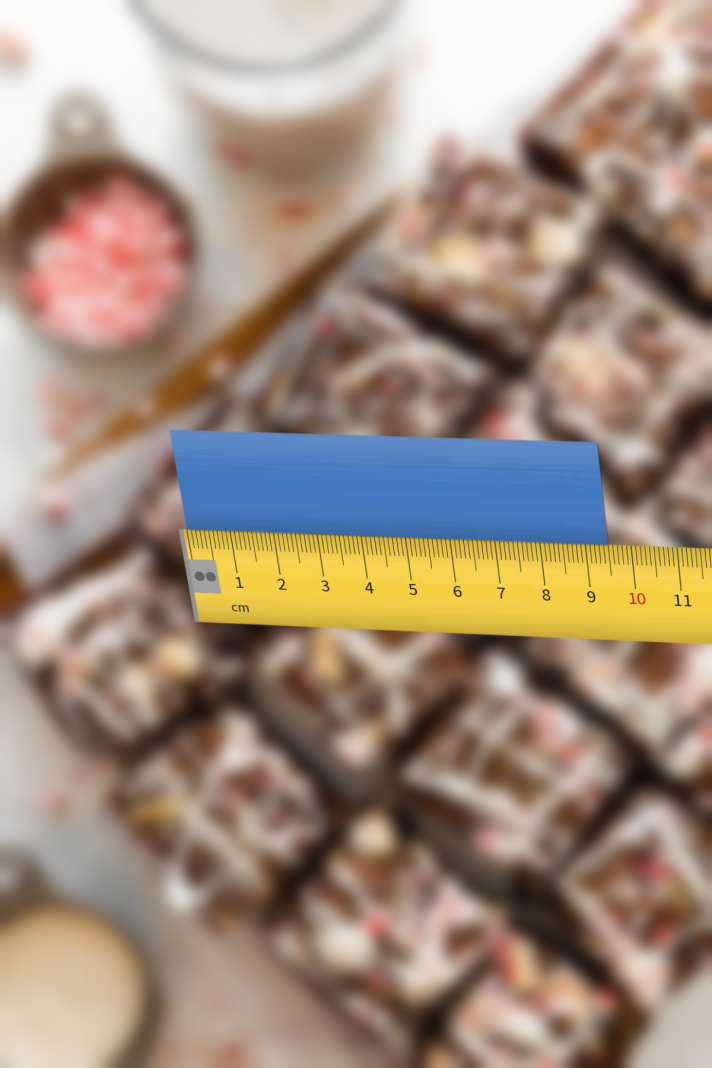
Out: cm 9.5
